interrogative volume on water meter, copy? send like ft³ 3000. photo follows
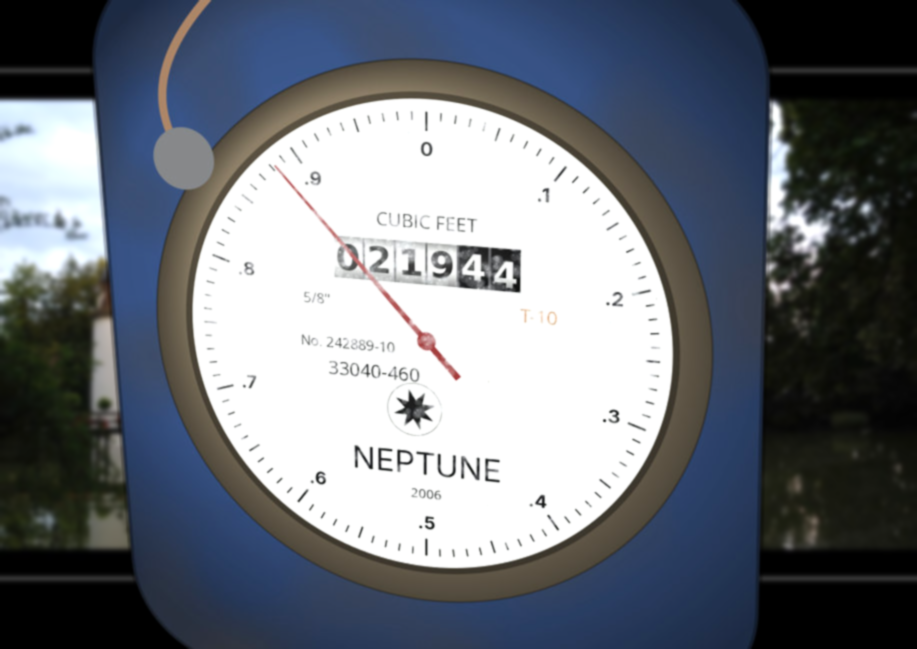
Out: ft³ 21943.88
